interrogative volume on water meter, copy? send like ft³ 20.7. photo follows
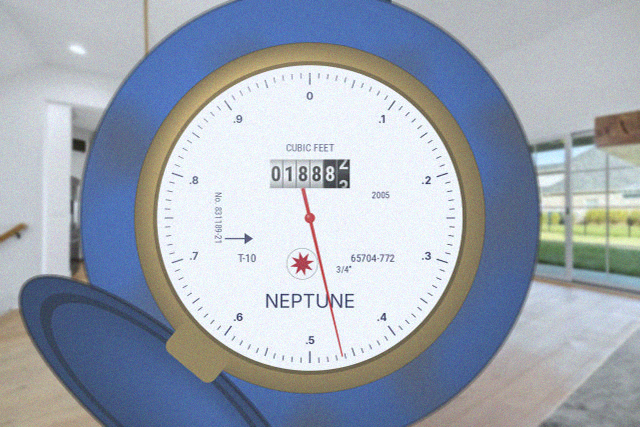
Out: ft³ 18882.46
